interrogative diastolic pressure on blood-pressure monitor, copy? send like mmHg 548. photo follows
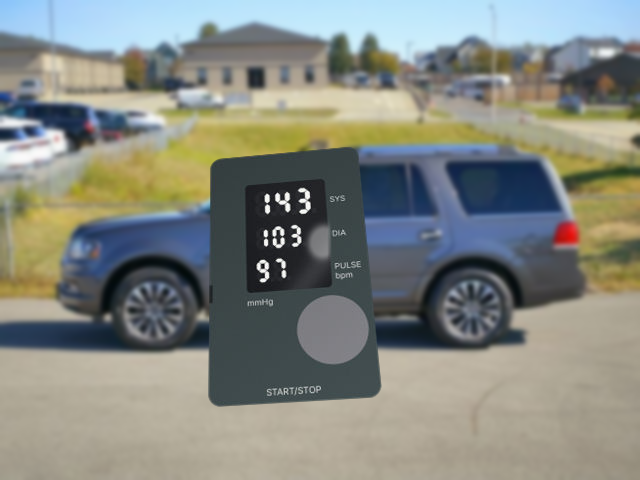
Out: mmHg 103
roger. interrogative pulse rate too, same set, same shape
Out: bpm 97
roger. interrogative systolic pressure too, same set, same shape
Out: mmHg 143
